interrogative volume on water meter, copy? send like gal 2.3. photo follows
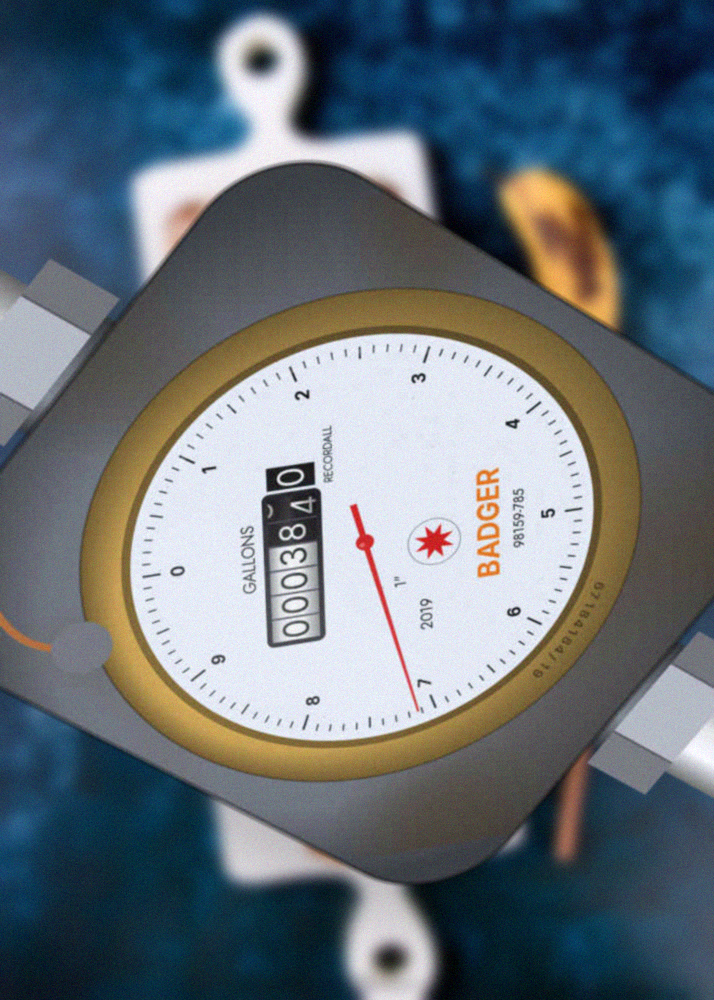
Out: gal 3837.1
